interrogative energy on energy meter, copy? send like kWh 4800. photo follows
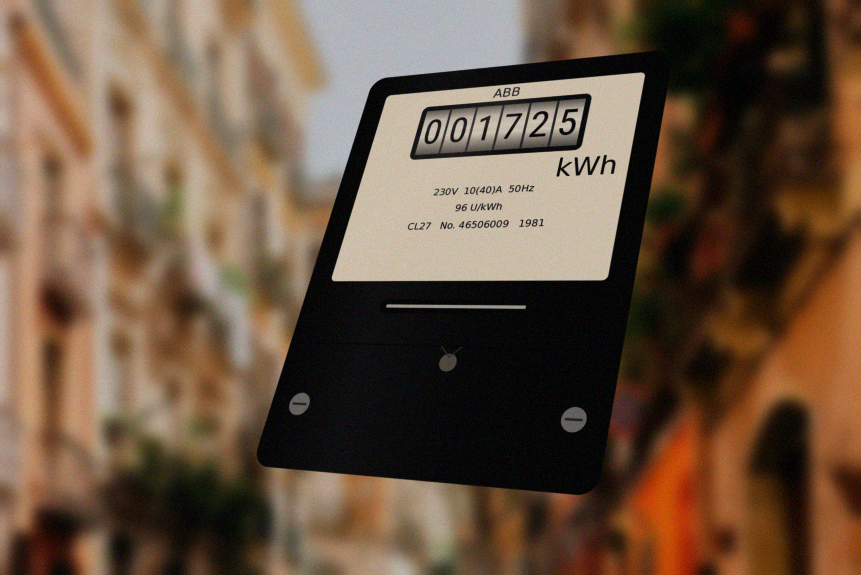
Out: kWh 1725
